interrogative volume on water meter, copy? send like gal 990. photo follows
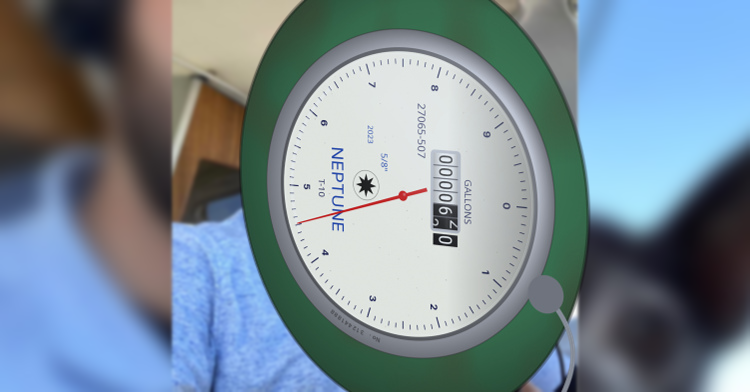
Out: gal 624.5
